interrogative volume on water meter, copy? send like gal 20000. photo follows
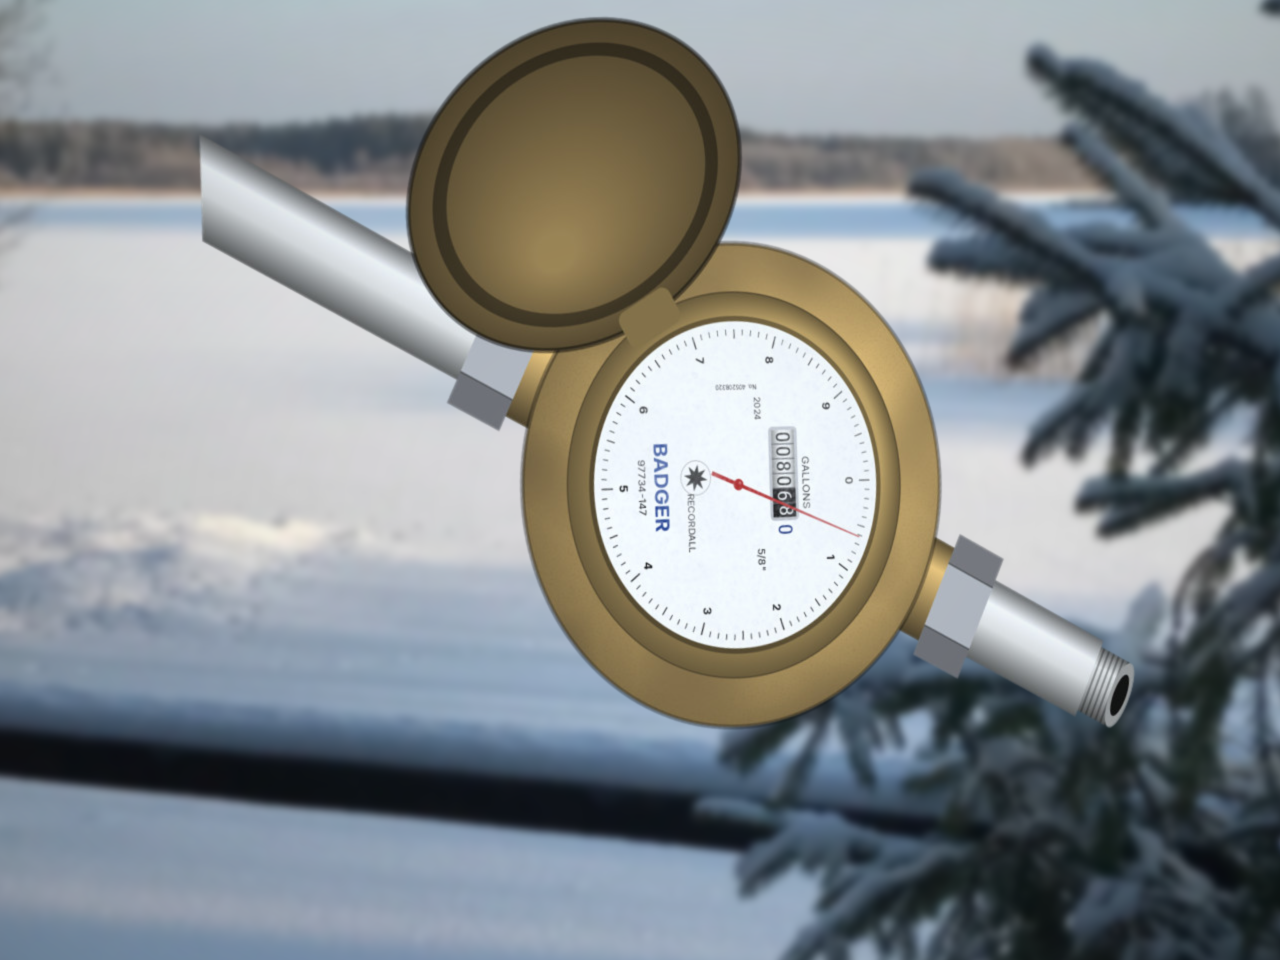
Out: gal 80680.6
